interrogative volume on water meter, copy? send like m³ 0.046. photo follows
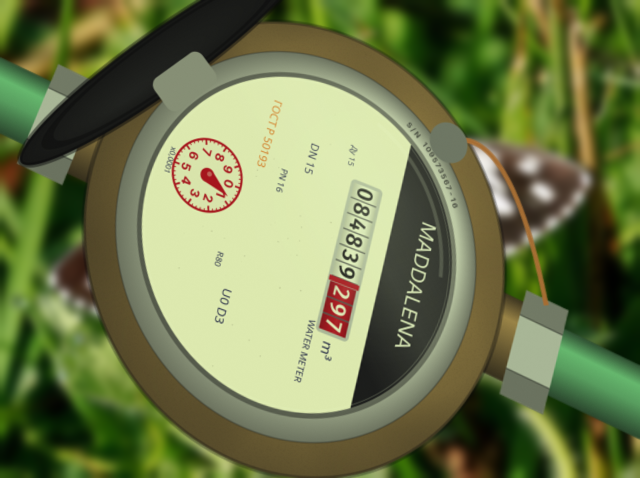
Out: m³ 84839.2970
